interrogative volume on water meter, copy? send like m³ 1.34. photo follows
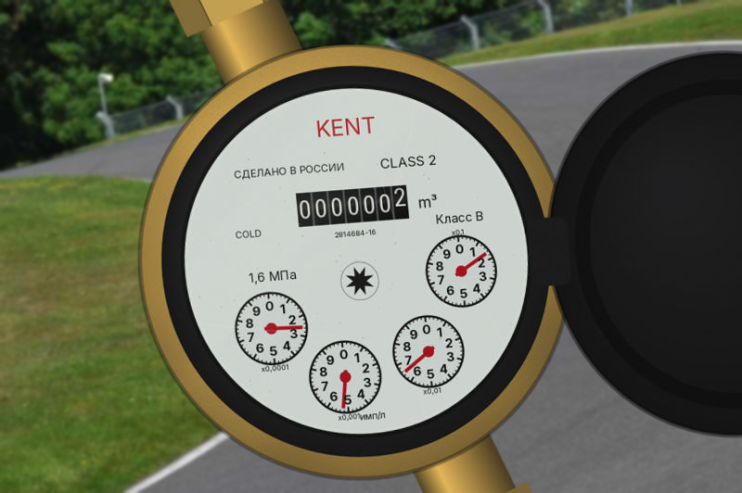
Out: m³ 2.1652
